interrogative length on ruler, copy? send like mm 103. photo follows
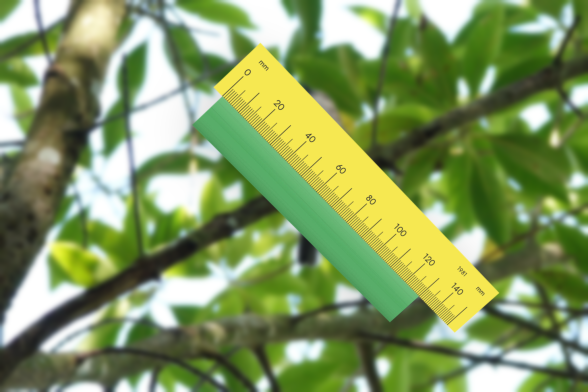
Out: mm 130
